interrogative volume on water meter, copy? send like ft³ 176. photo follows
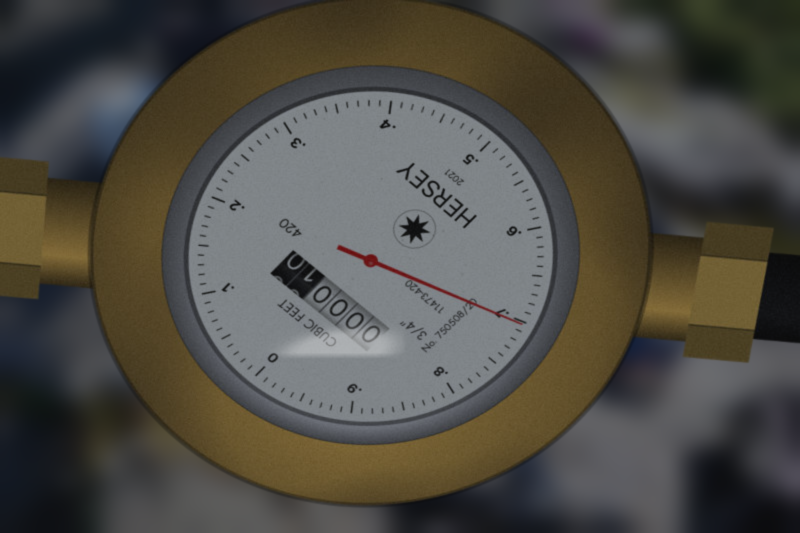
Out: ft³ 9.70
